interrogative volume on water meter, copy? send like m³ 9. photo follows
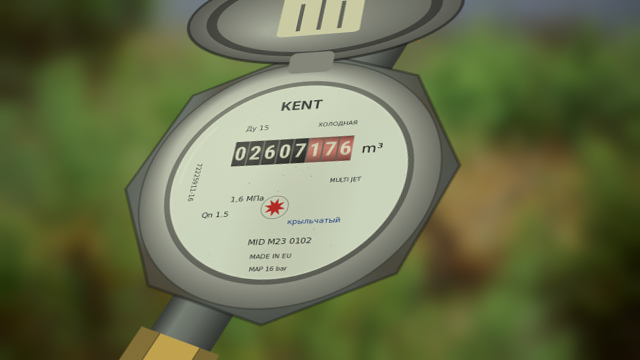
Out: m³ 2607.176
